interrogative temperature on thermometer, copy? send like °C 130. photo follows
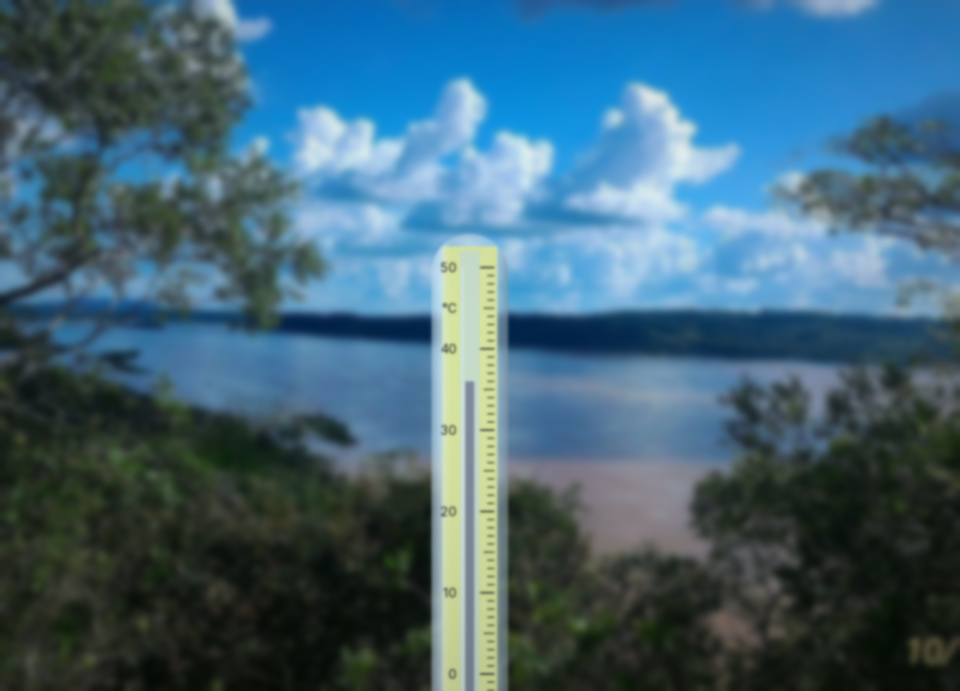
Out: °C 36
